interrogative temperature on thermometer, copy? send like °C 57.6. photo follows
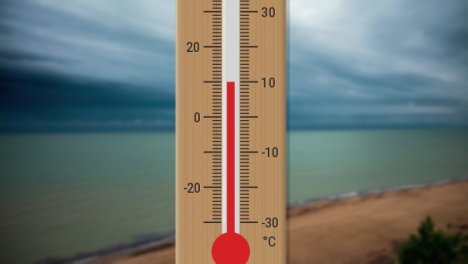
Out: °C 10
